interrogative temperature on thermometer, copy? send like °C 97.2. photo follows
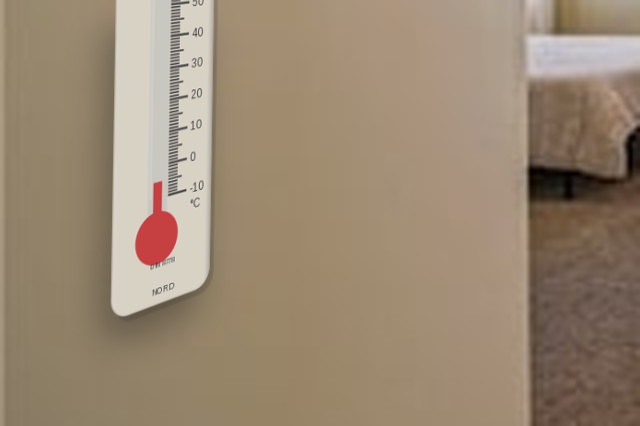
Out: °C -5
